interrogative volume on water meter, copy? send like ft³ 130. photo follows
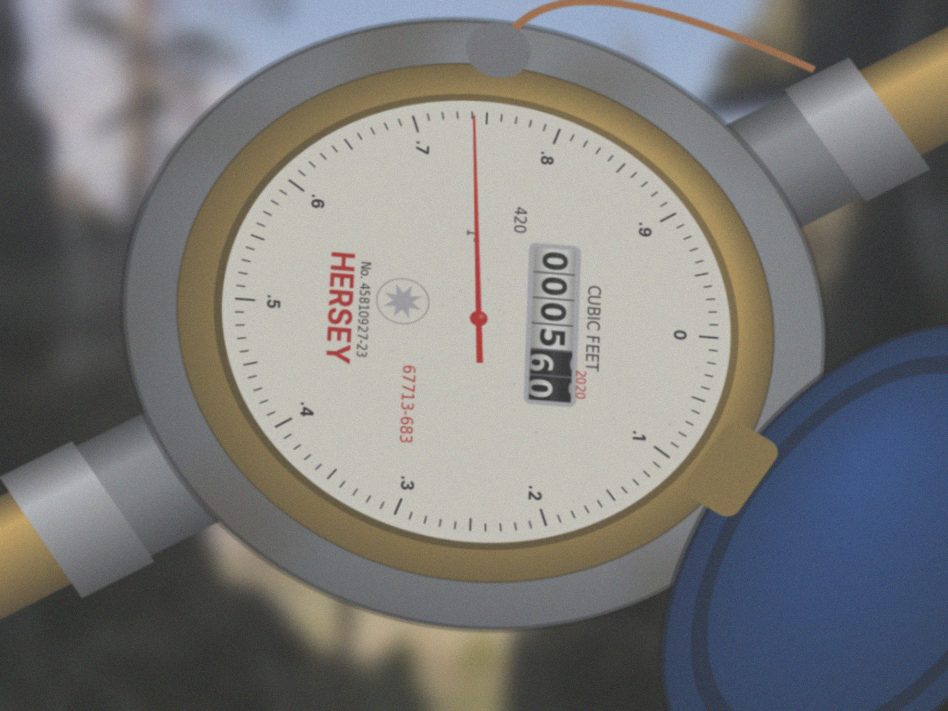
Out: ft³ 559.74
